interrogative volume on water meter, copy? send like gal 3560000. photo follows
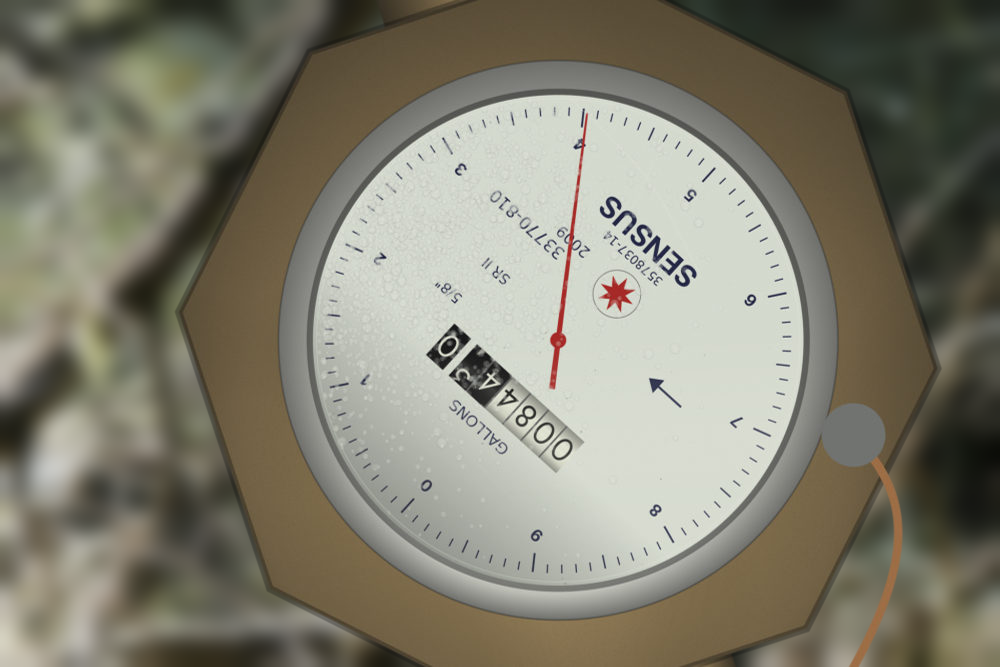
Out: gal 84434.0
